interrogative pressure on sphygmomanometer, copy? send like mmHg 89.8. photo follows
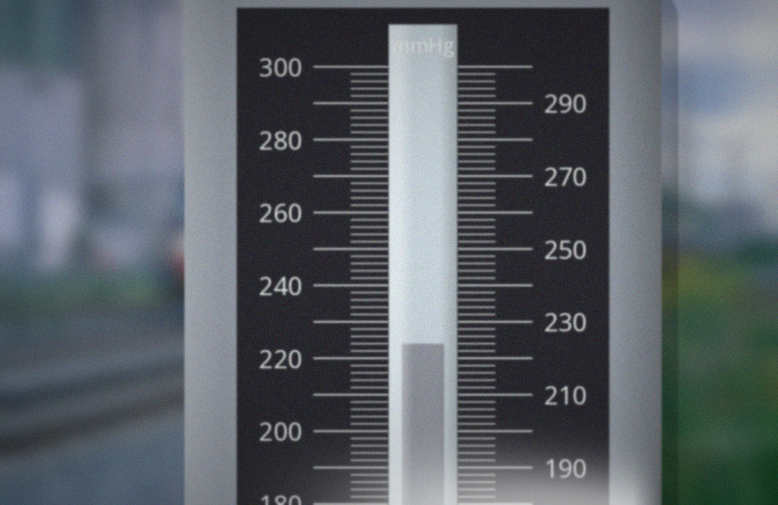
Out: mmHg 224
